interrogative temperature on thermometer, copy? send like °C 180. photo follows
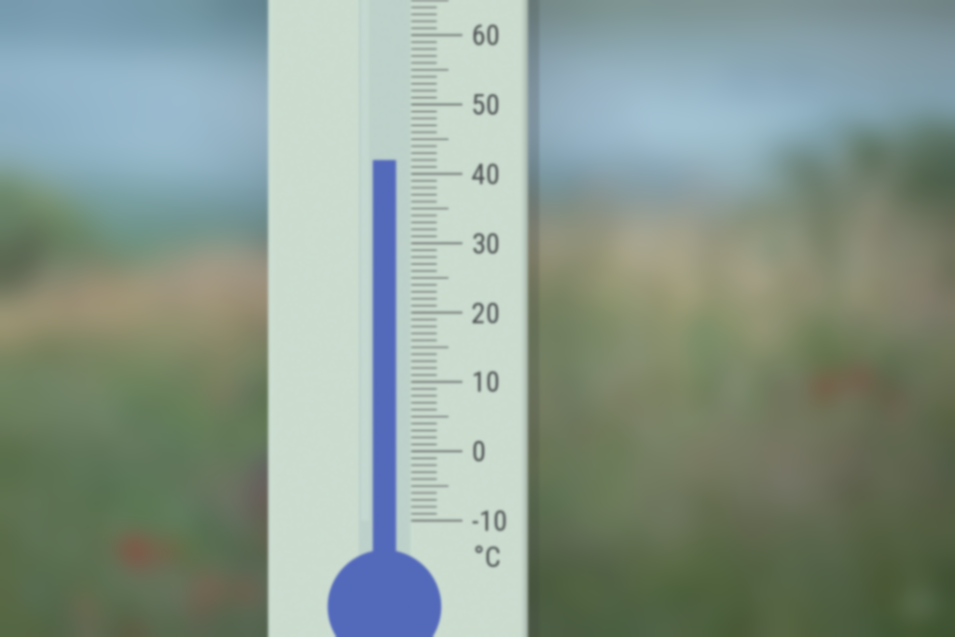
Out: °C 42
